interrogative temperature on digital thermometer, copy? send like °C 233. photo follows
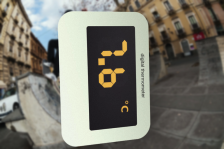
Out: °C 7.6
